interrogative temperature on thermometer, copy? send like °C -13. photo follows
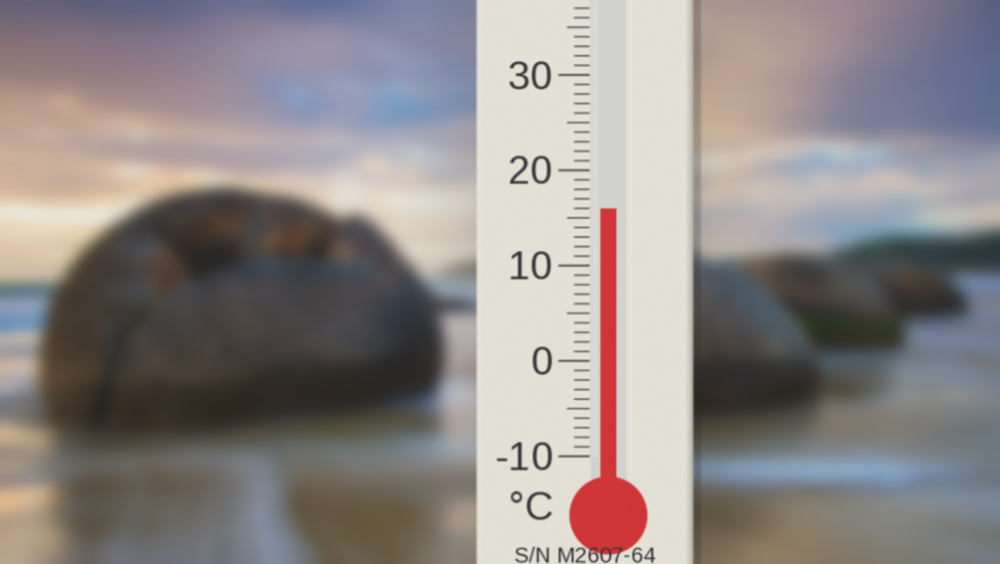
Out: °C 16
